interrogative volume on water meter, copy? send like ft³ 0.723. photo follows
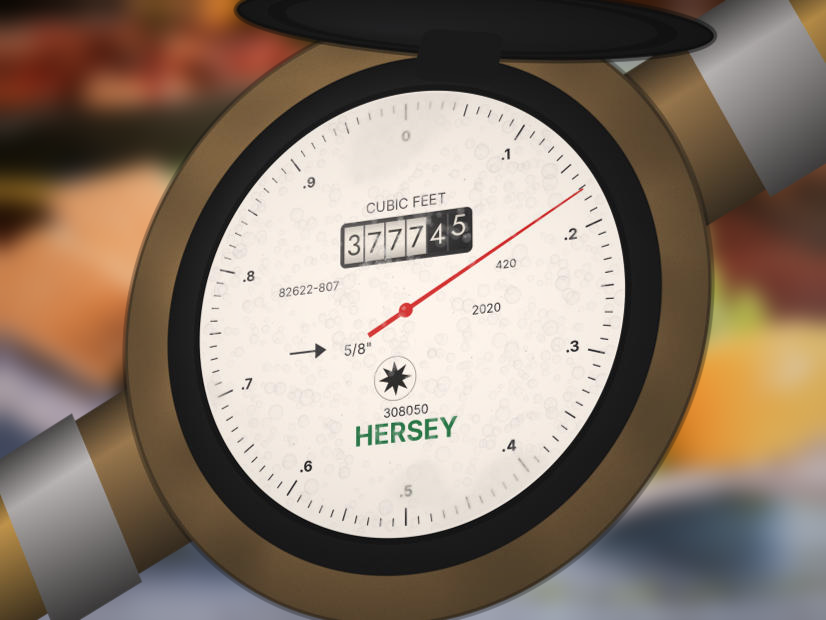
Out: ft³ 377745.17
